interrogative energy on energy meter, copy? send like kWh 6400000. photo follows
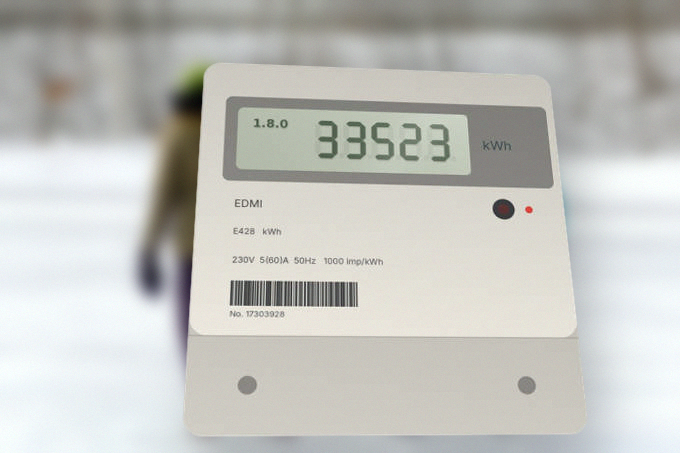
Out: kWh 33523
